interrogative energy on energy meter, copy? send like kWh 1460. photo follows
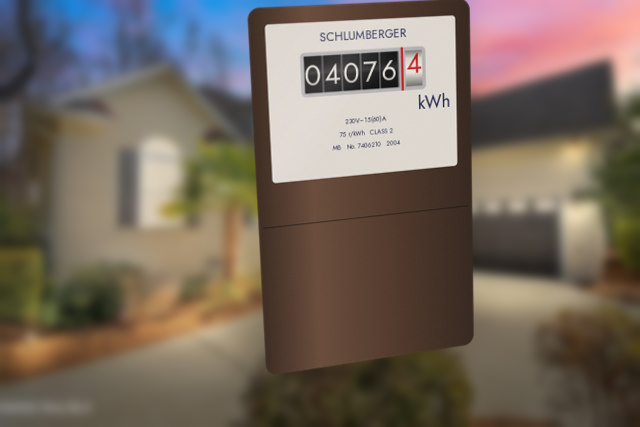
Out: kWh 4076.4
